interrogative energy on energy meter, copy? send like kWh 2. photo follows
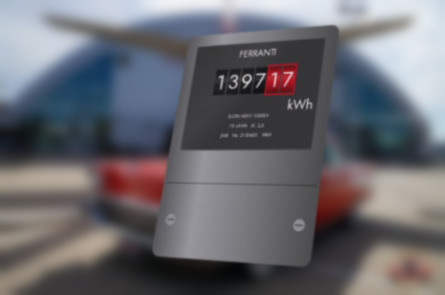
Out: kWh 1397.17
